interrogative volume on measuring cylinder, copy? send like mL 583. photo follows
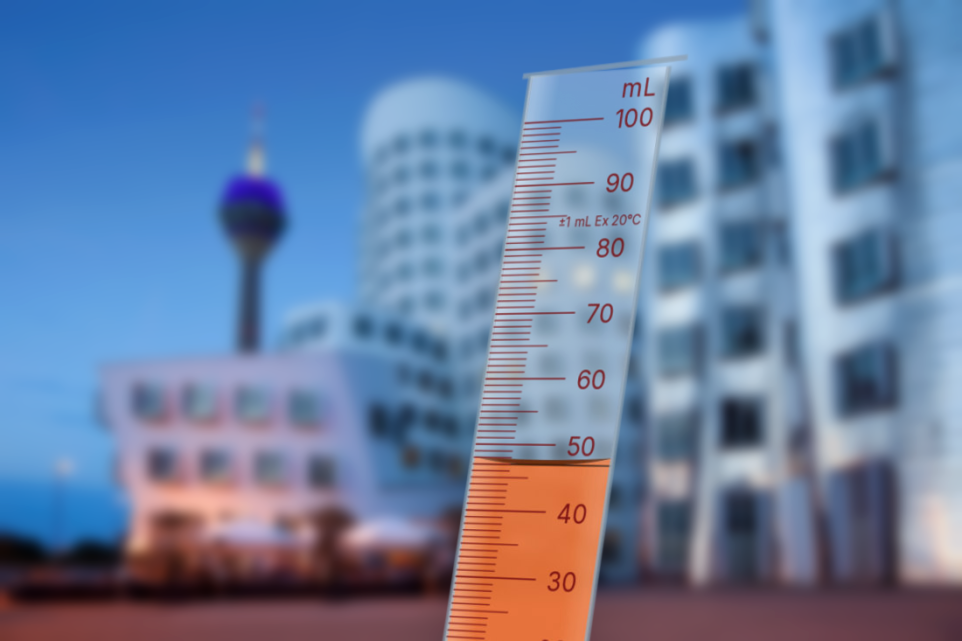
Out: mL 47
